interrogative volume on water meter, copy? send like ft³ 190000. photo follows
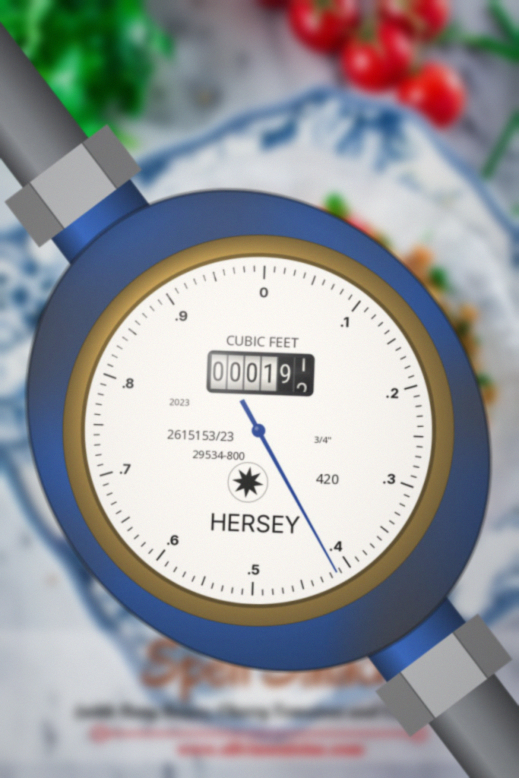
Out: ft³ 191.41
